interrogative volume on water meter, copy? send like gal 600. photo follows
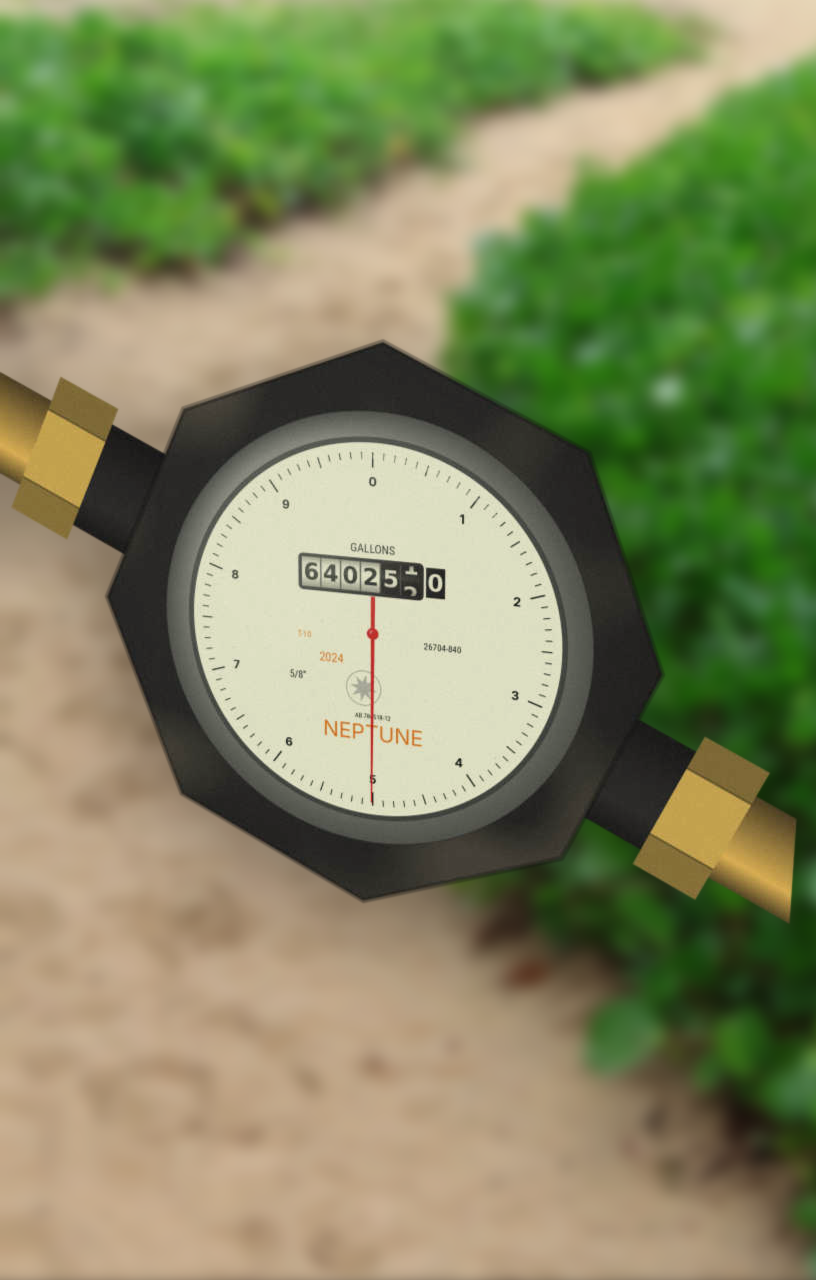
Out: gal 6402515.0
